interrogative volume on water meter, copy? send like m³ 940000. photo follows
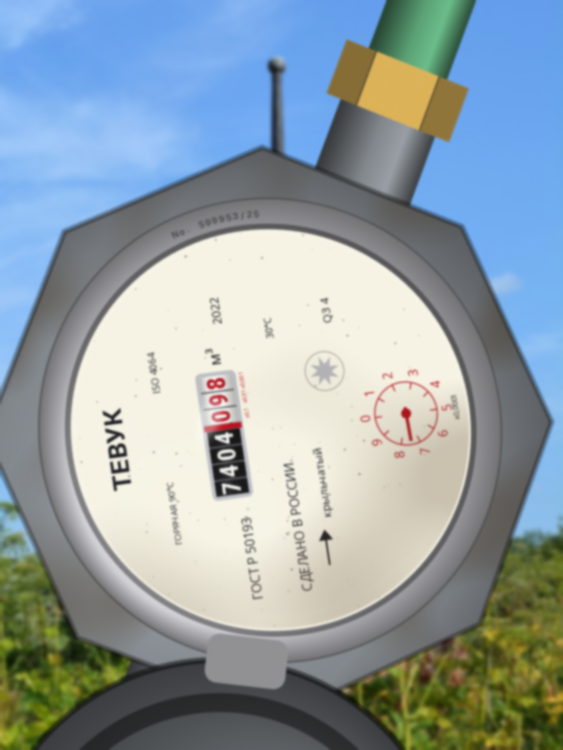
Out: m³ 7404.0987
